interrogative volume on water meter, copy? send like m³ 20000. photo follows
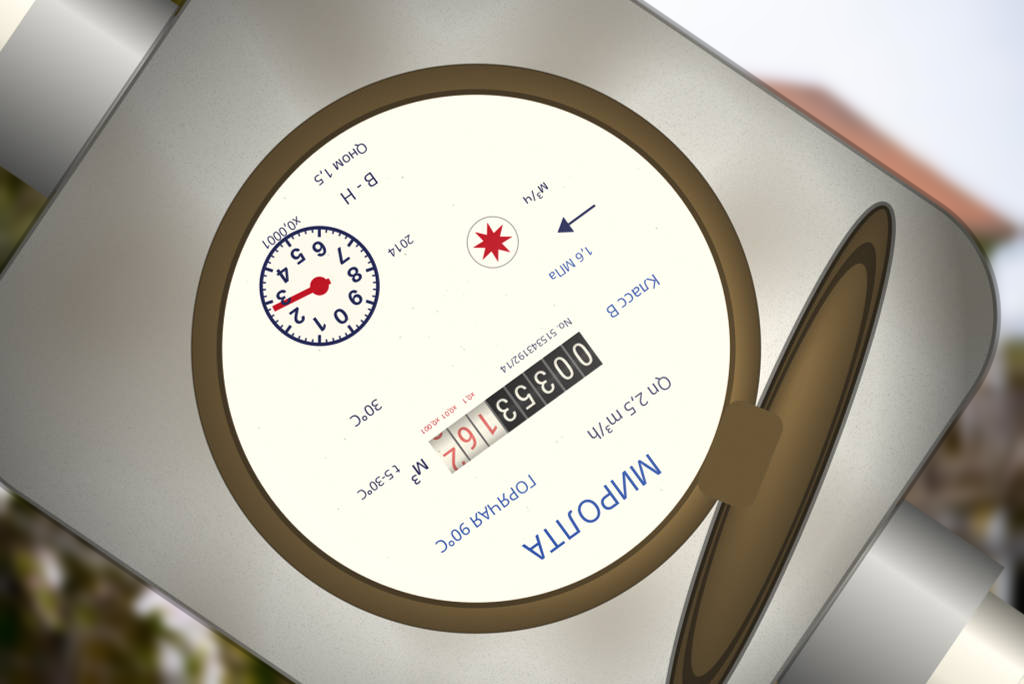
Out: m³ 353.1622
